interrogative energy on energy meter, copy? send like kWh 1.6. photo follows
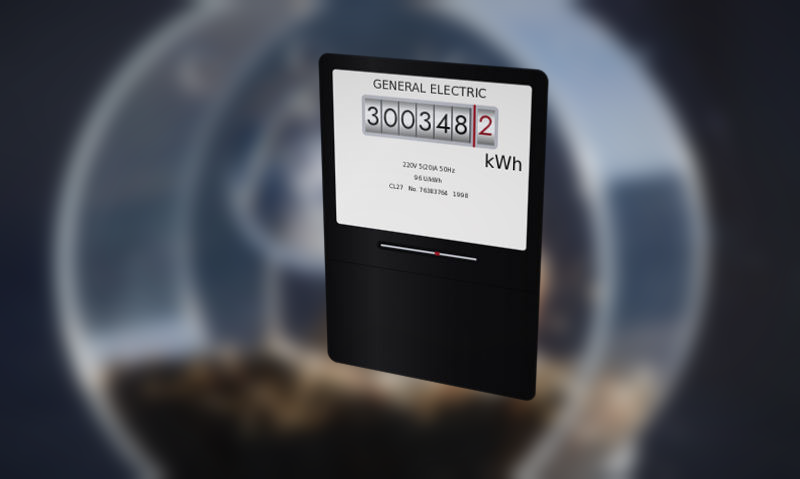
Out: kWh 300348.2
